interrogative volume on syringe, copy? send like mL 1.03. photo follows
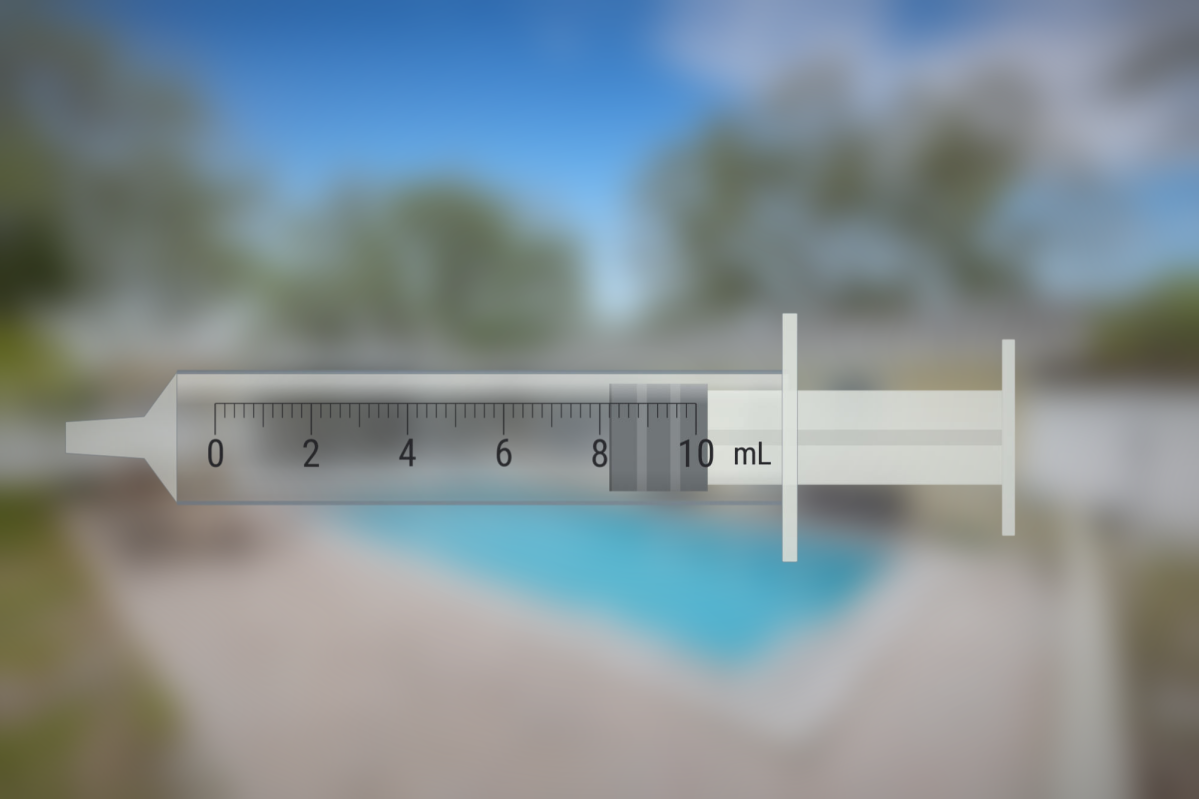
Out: mL 8.2
